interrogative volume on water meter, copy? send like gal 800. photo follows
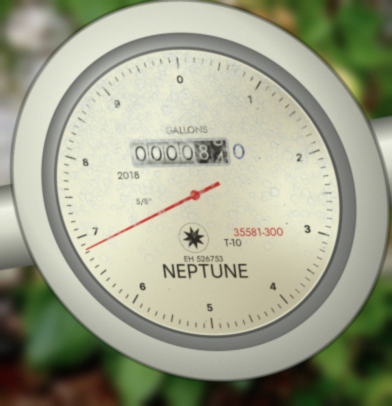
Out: gal 836.8
